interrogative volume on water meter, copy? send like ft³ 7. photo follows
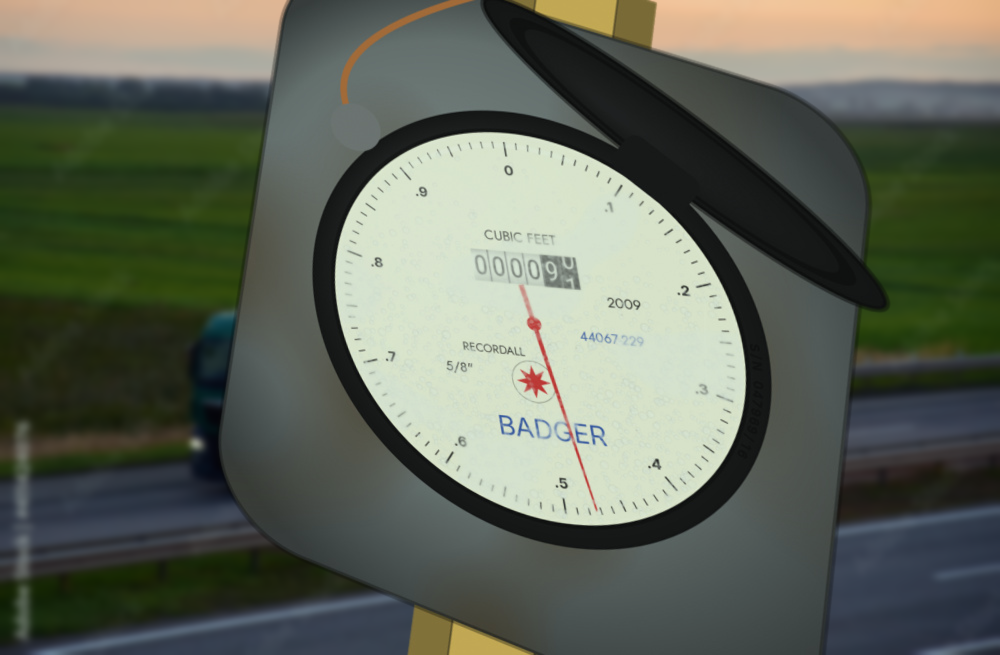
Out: ft³ 90.47
